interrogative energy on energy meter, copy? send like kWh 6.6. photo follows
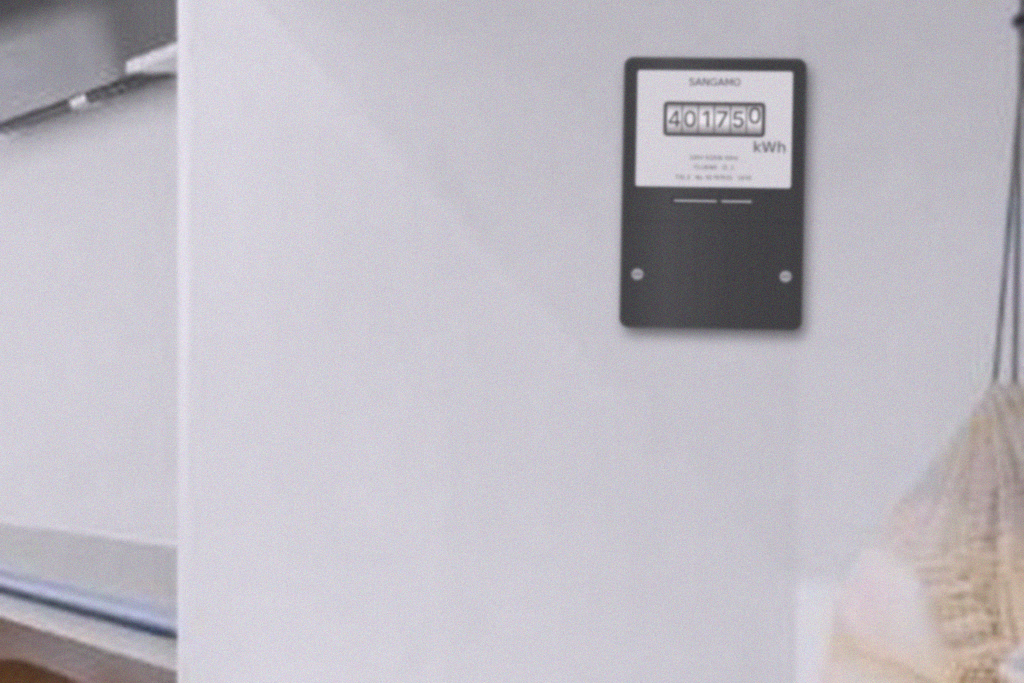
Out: kWh 401750
